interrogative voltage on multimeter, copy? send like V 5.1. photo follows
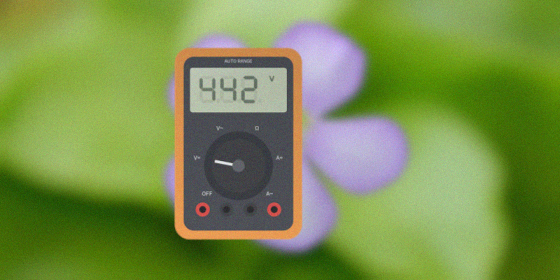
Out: V 442
